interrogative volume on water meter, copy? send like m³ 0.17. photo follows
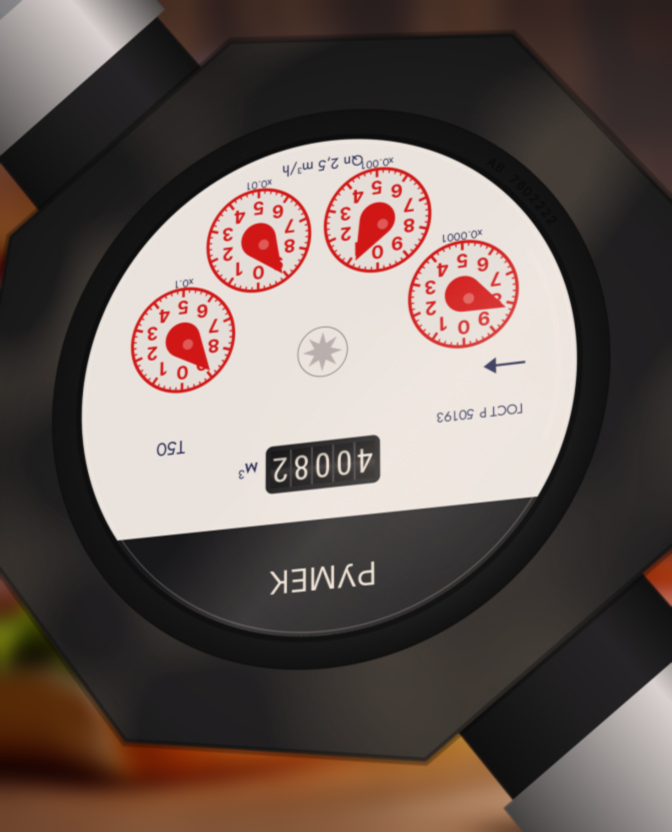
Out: m³ 40082.8908
